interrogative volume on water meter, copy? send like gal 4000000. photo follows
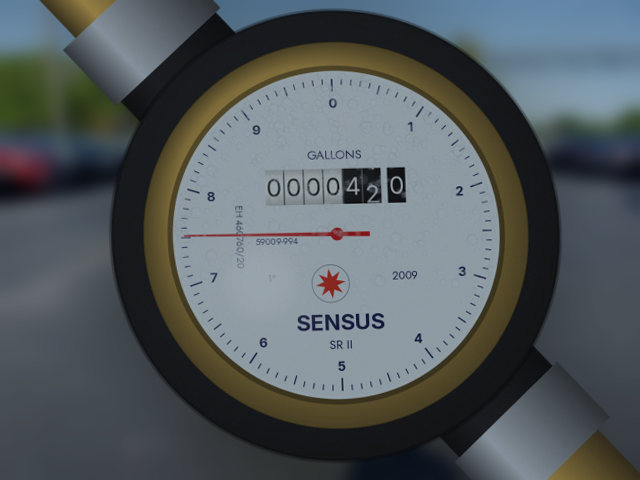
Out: gal 417.5
